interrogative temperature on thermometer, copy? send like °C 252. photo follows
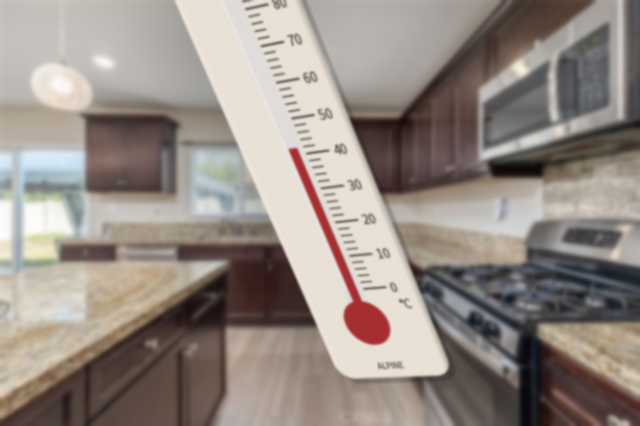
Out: °C 42
